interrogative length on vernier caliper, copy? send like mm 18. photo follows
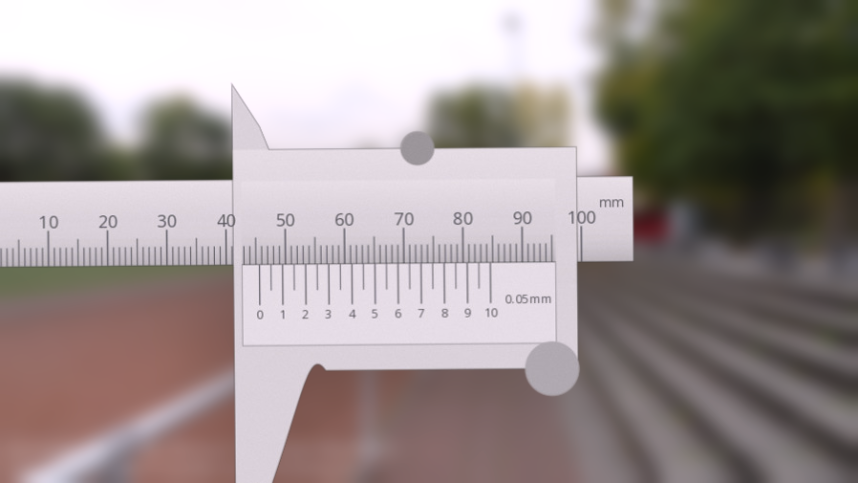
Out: mm 45.6
